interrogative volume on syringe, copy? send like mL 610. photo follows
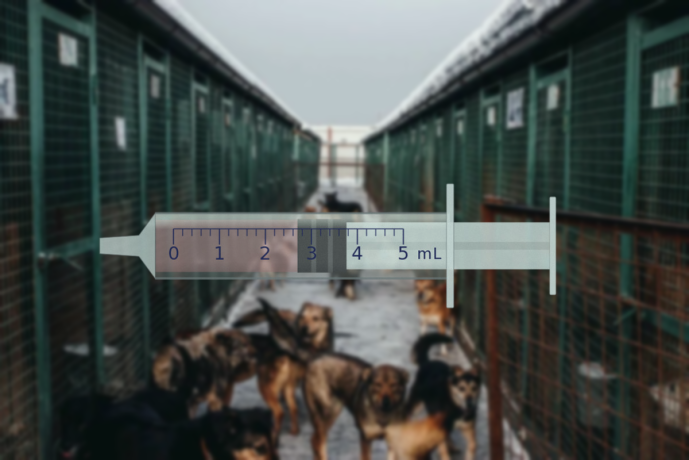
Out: mL 2.7
